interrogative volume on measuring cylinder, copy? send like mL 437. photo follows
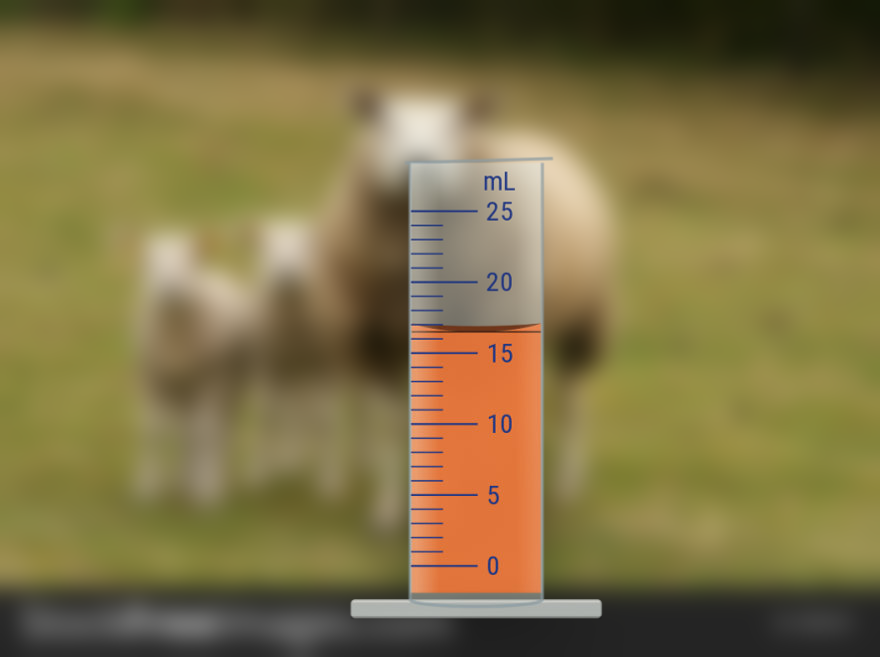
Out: mL 16.5
